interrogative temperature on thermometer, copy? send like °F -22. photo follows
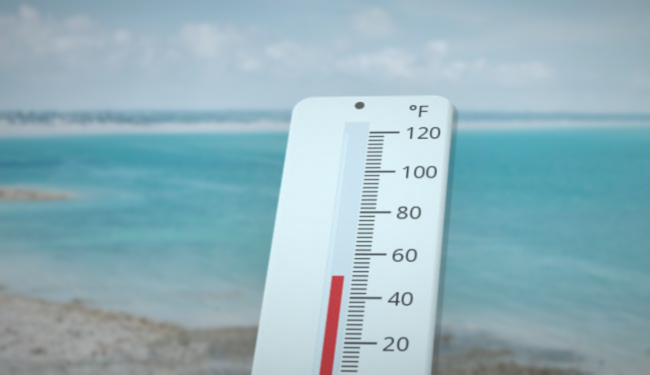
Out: °F 50
